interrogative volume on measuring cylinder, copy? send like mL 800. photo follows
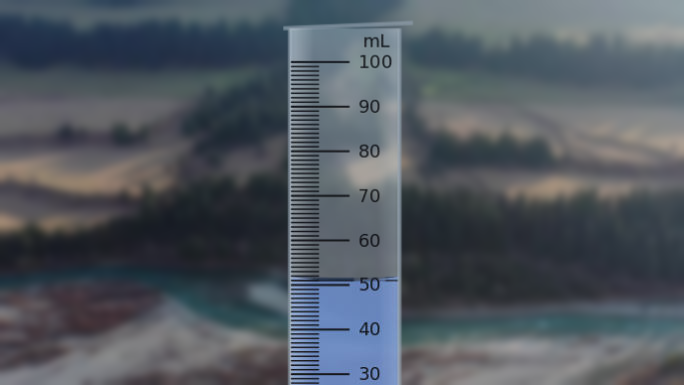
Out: mL 51
